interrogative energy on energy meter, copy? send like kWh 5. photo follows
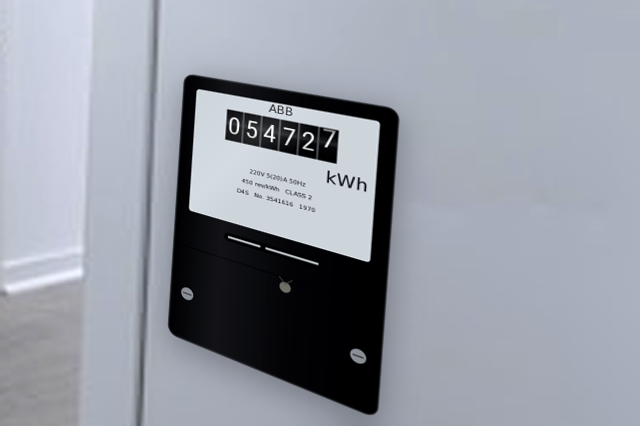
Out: kWh 54727
